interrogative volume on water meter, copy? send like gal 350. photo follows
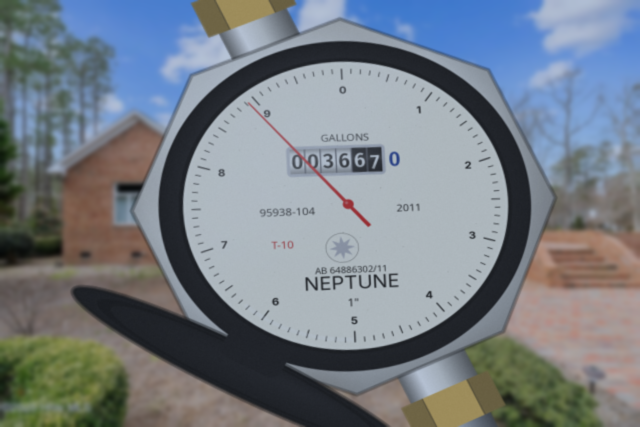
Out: gal 36668.9
